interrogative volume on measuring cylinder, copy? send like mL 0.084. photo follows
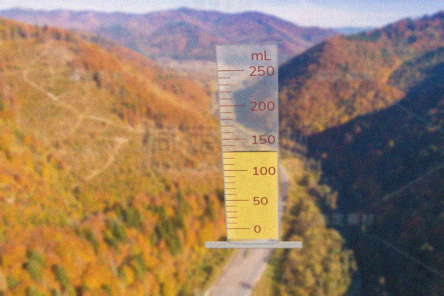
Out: mL 130
